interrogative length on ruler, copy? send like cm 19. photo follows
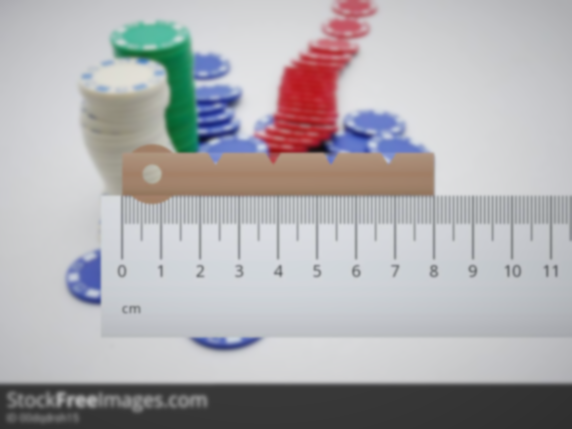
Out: cm 8
